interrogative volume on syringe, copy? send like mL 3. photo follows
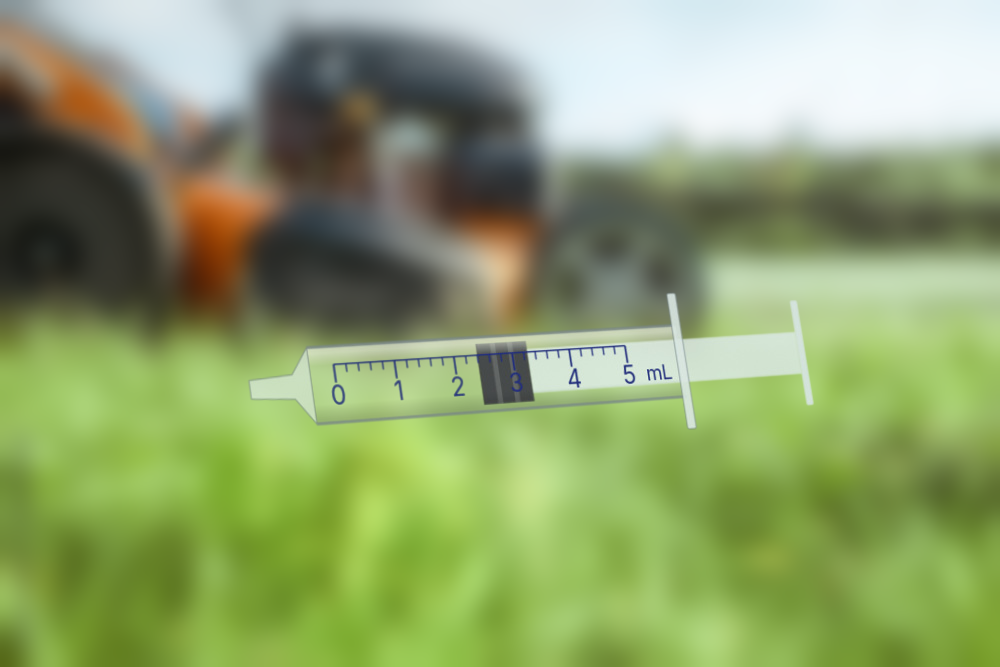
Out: mL 2.4
